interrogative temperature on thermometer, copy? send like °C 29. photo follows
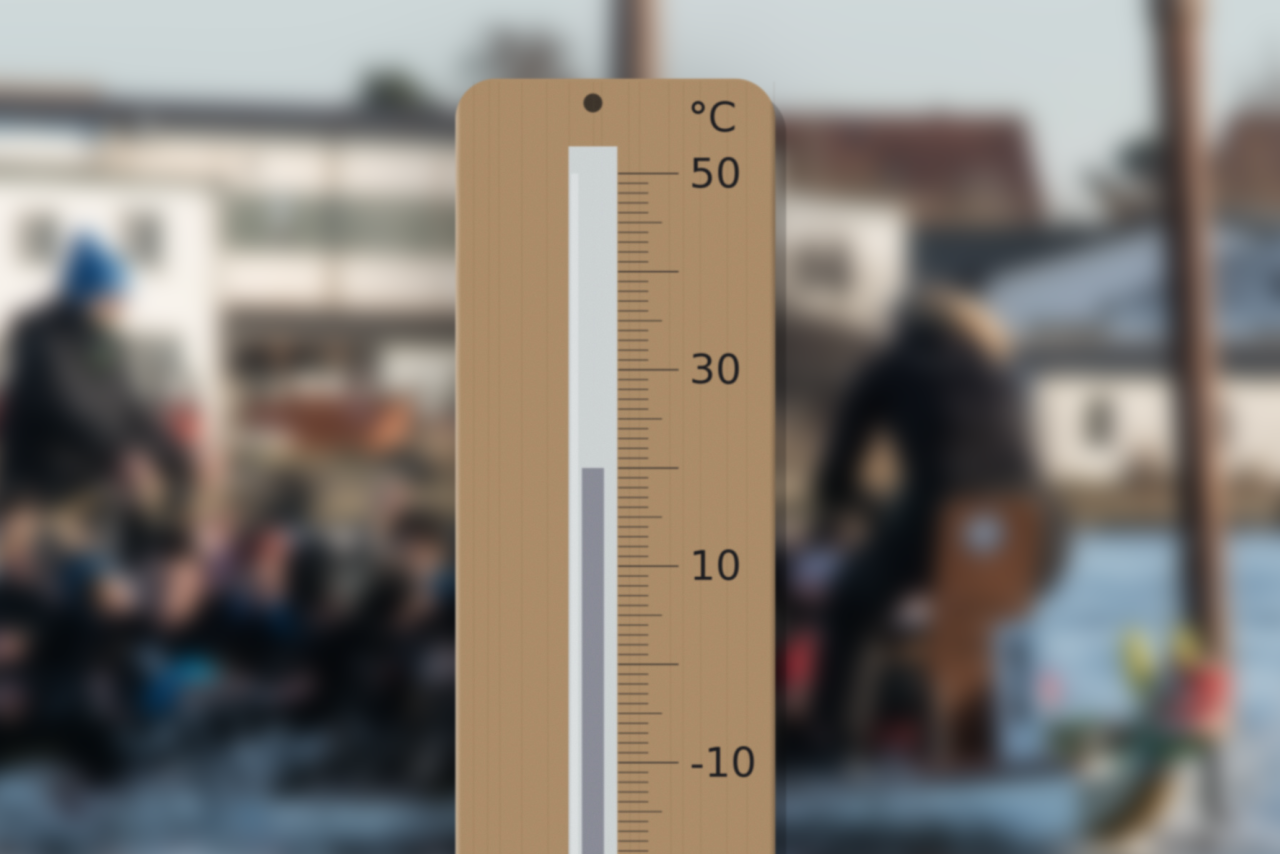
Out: °C 20
